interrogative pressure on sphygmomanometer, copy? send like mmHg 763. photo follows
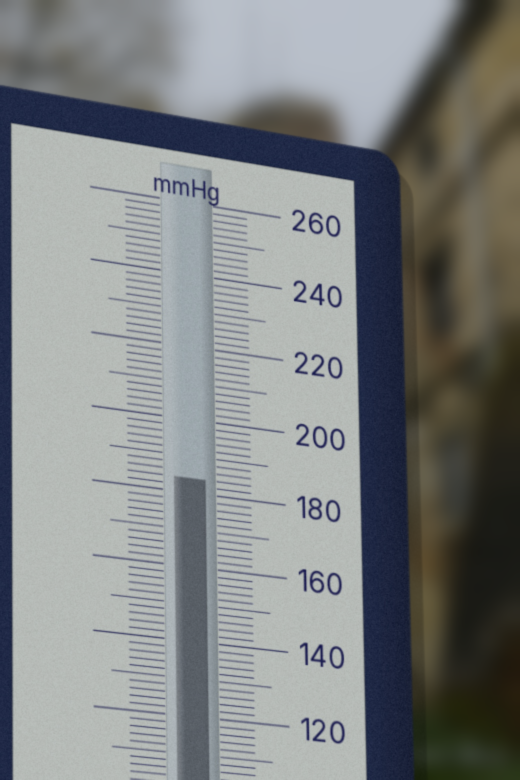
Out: mmHg 184
